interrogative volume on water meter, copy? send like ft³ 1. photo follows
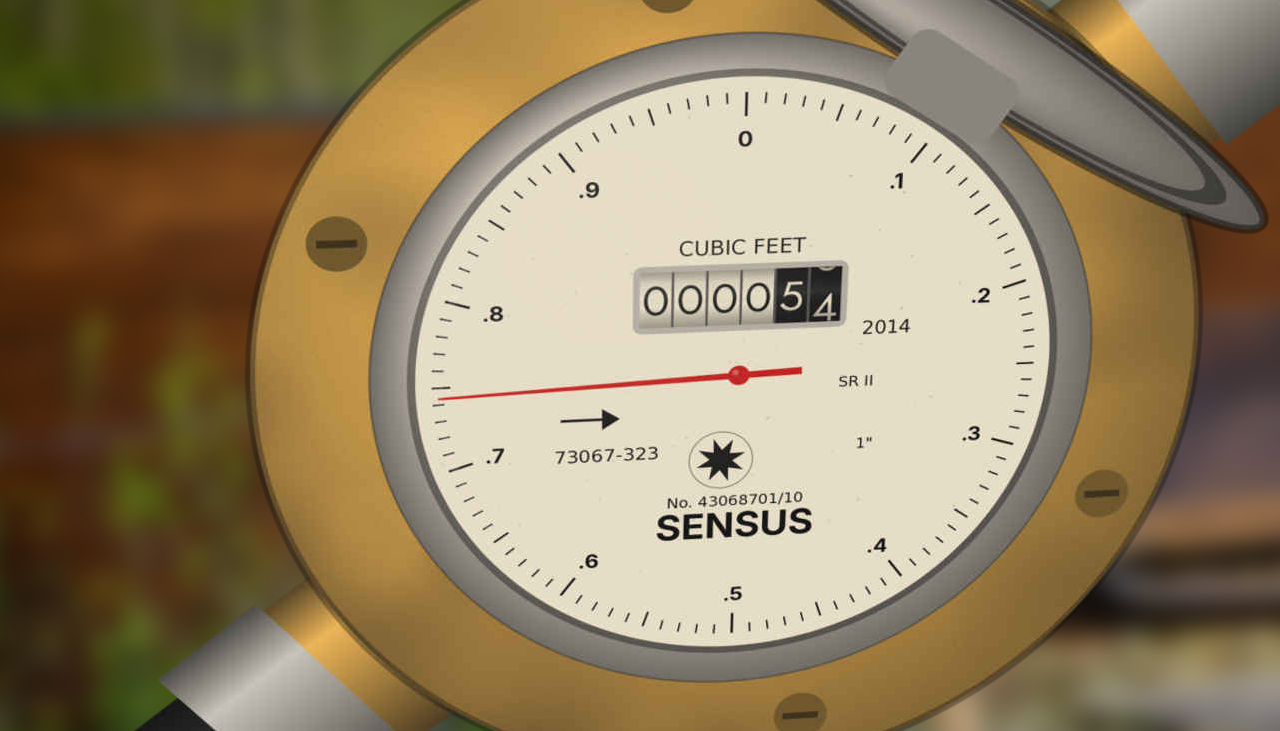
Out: ft³ 53.74
